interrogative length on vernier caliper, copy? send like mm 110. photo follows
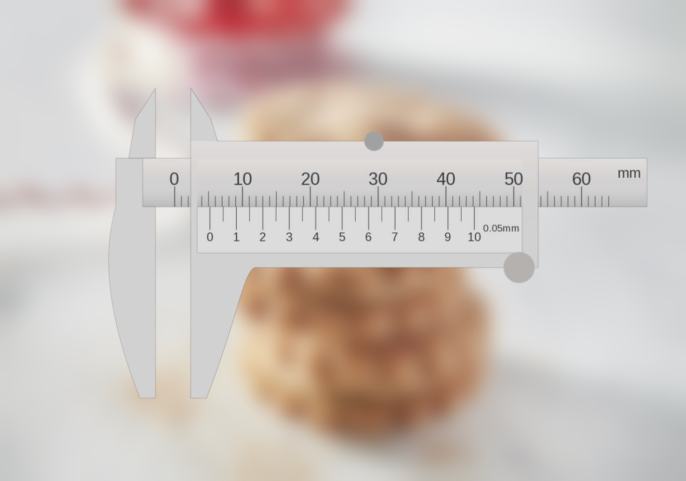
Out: mm 5.2
